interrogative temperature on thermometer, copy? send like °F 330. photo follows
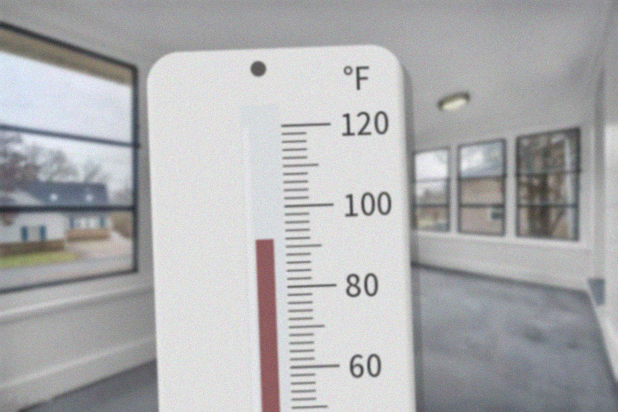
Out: °F 92
